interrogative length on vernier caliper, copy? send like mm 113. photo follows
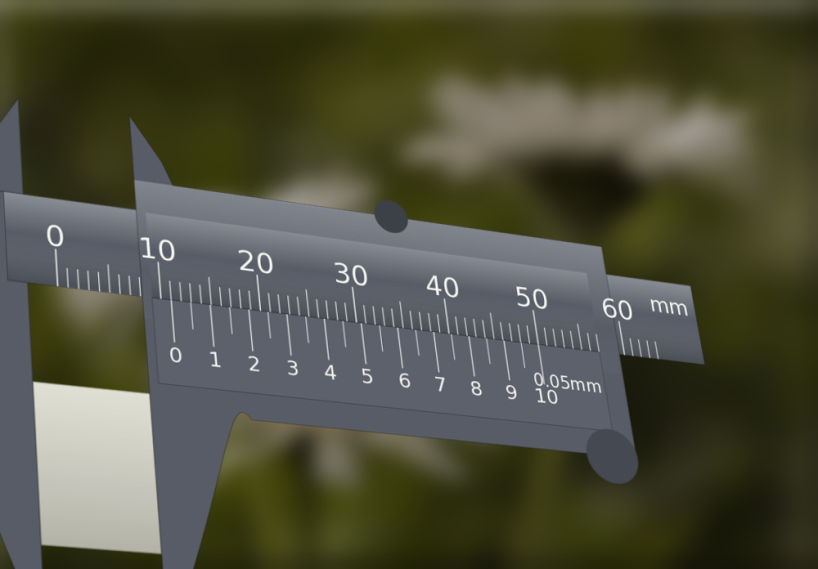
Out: mm 11.0
